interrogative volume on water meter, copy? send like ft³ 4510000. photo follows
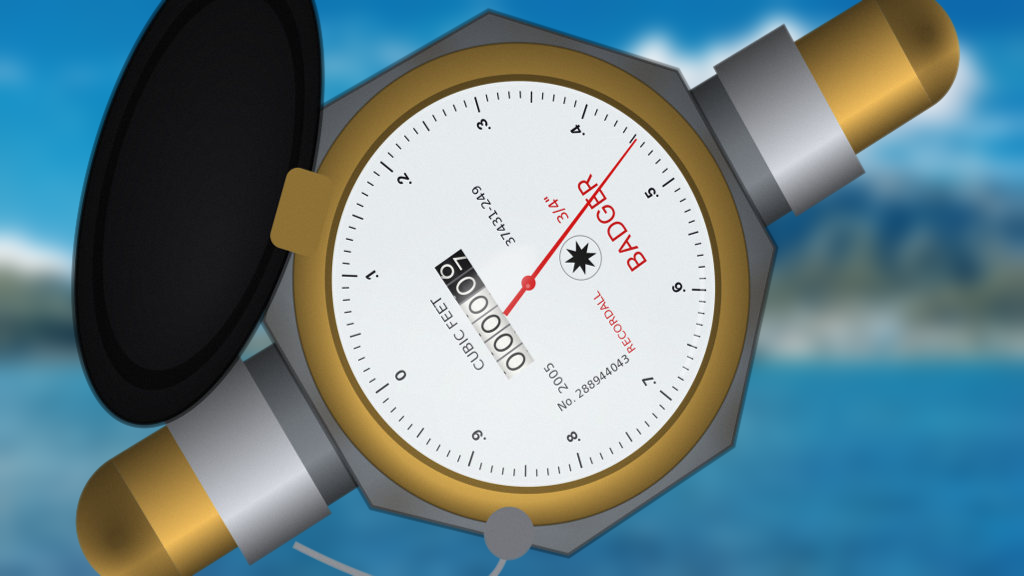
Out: ft³ 6.45
